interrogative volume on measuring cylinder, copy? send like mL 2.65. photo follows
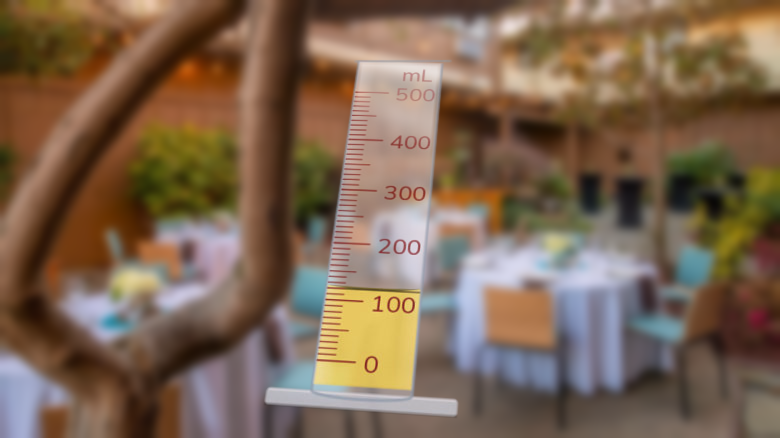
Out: mL 120
